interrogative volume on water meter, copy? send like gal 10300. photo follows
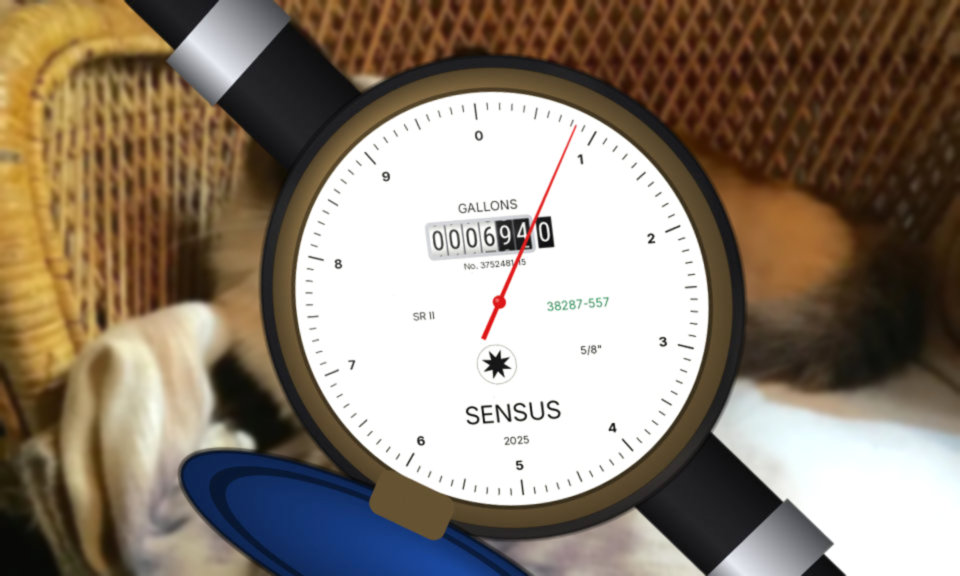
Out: gal 6940.8
